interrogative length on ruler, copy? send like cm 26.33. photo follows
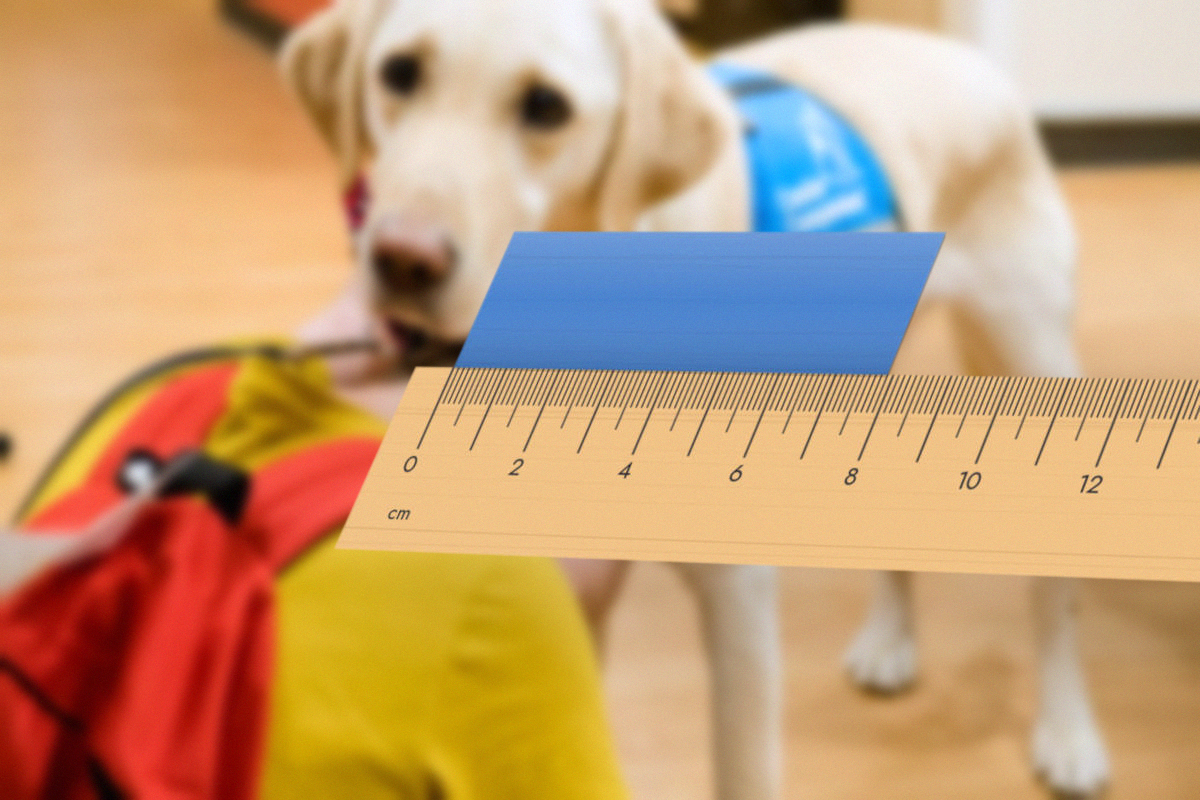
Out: cm 7.9
